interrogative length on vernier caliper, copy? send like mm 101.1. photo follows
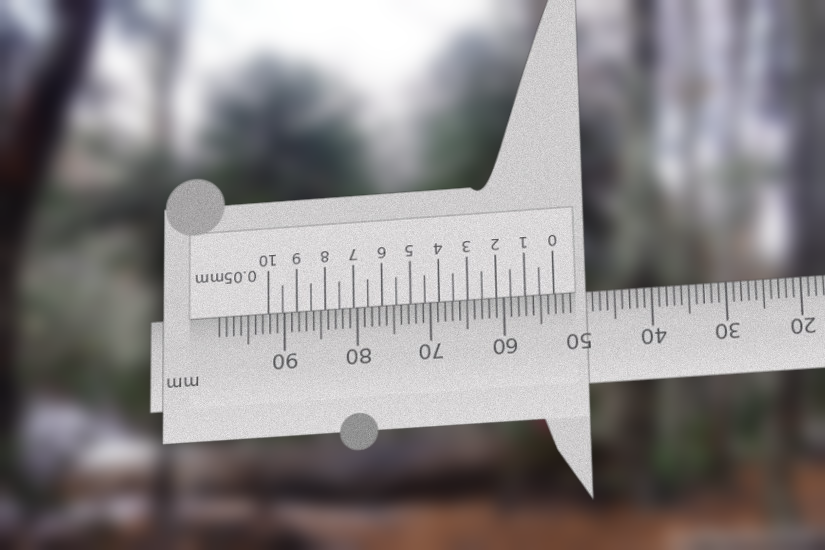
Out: mm 53.2
